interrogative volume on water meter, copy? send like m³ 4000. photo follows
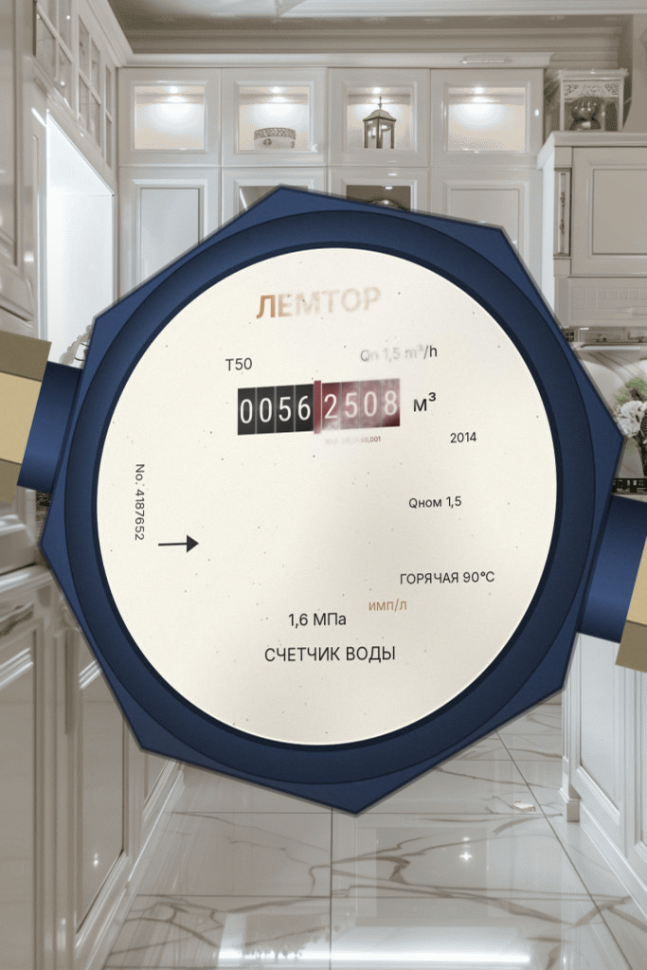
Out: m³ 56.2508
